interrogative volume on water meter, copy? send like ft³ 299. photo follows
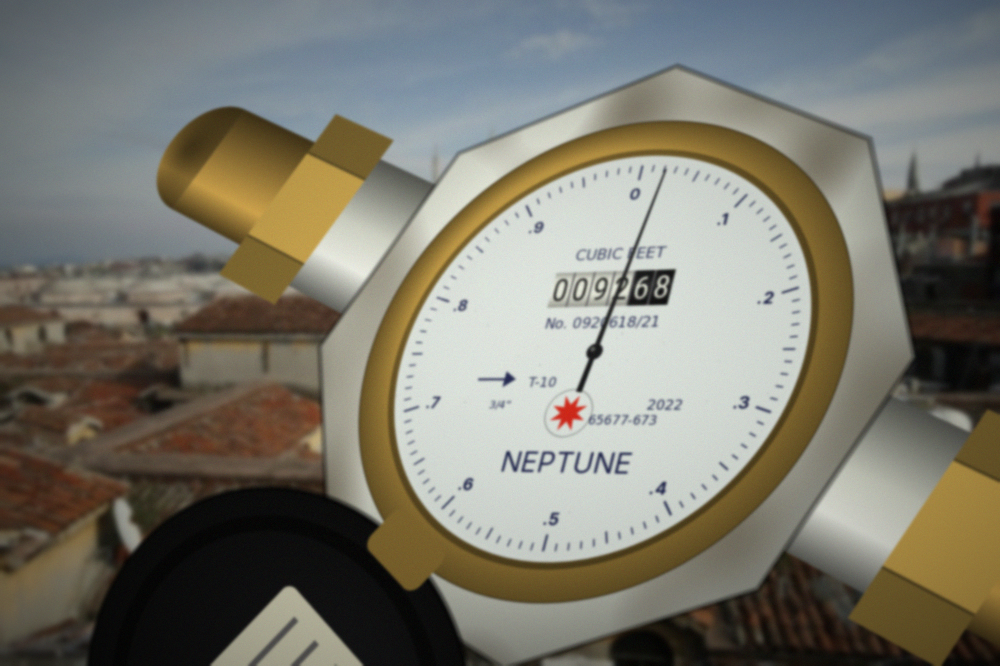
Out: ft³ 9268.02
